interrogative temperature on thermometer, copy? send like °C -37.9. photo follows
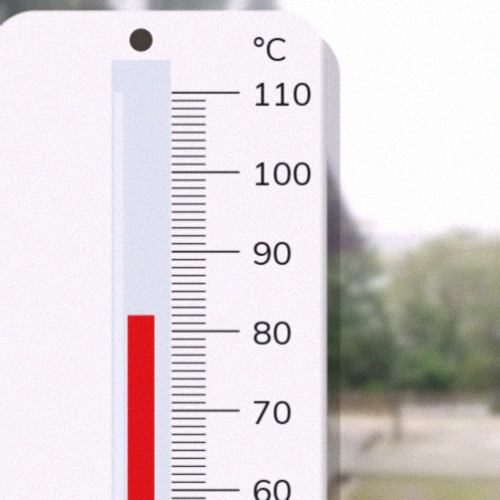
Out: °C 82
